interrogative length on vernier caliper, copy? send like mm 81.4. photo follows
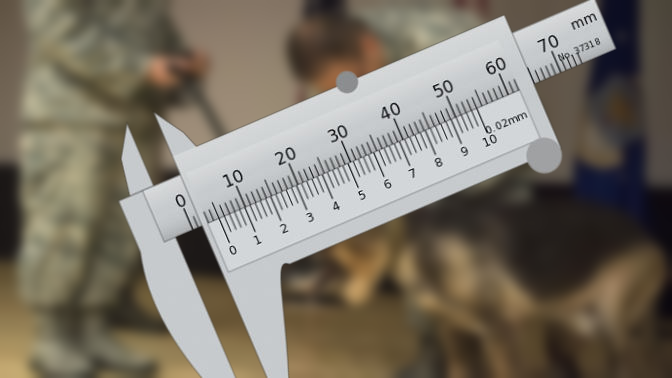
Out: mm 5.0
